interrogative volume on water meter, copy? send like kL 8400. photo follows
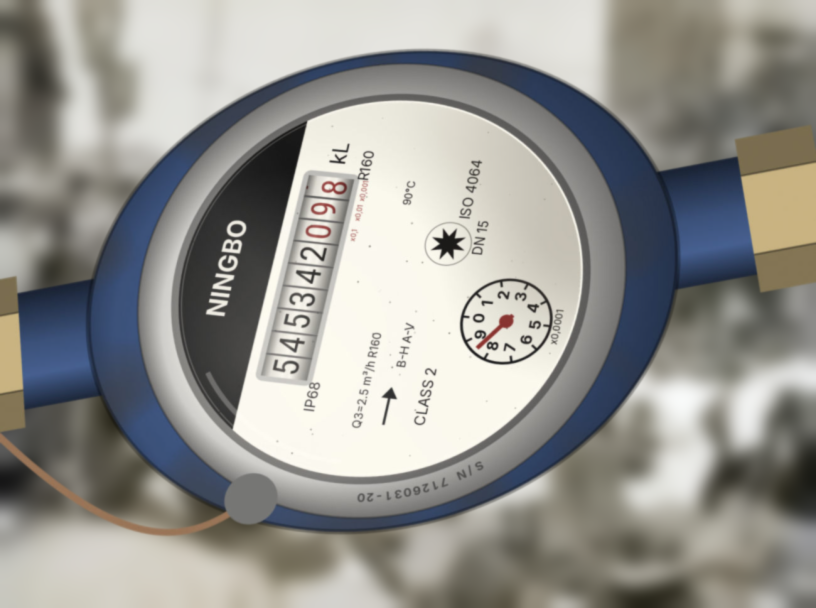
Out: kL 545342.0978
